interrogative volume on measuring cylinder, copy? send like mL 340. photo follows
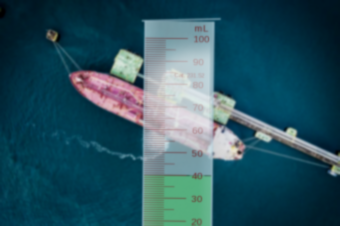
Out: mL 40
